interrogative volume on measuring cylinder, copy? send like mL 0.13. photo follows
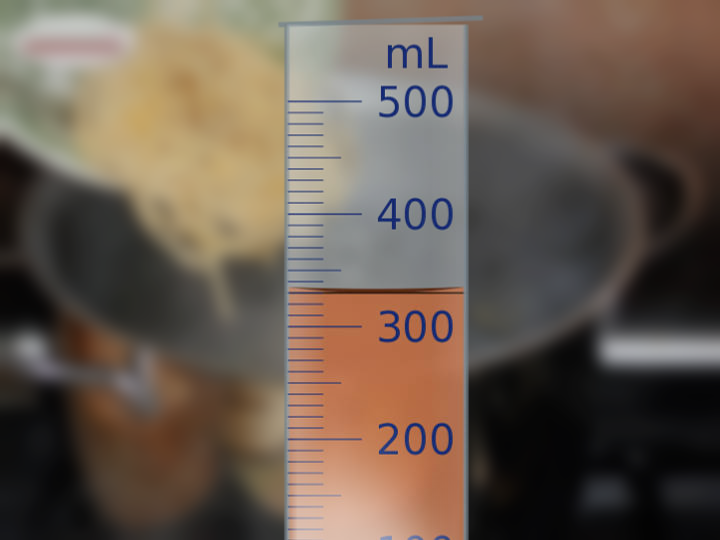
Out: mL 330
